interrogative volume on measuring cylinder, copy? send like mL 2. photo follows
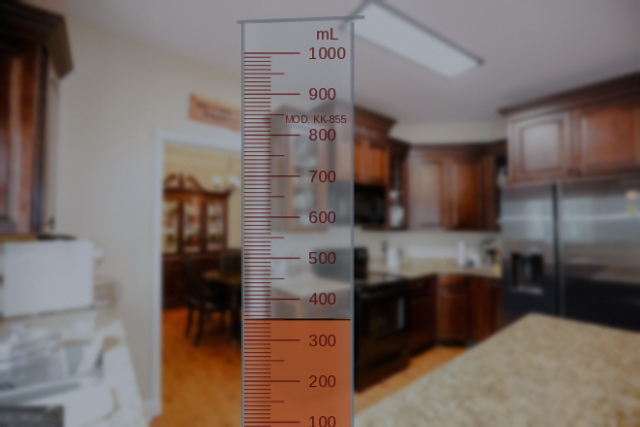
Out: mL 350
